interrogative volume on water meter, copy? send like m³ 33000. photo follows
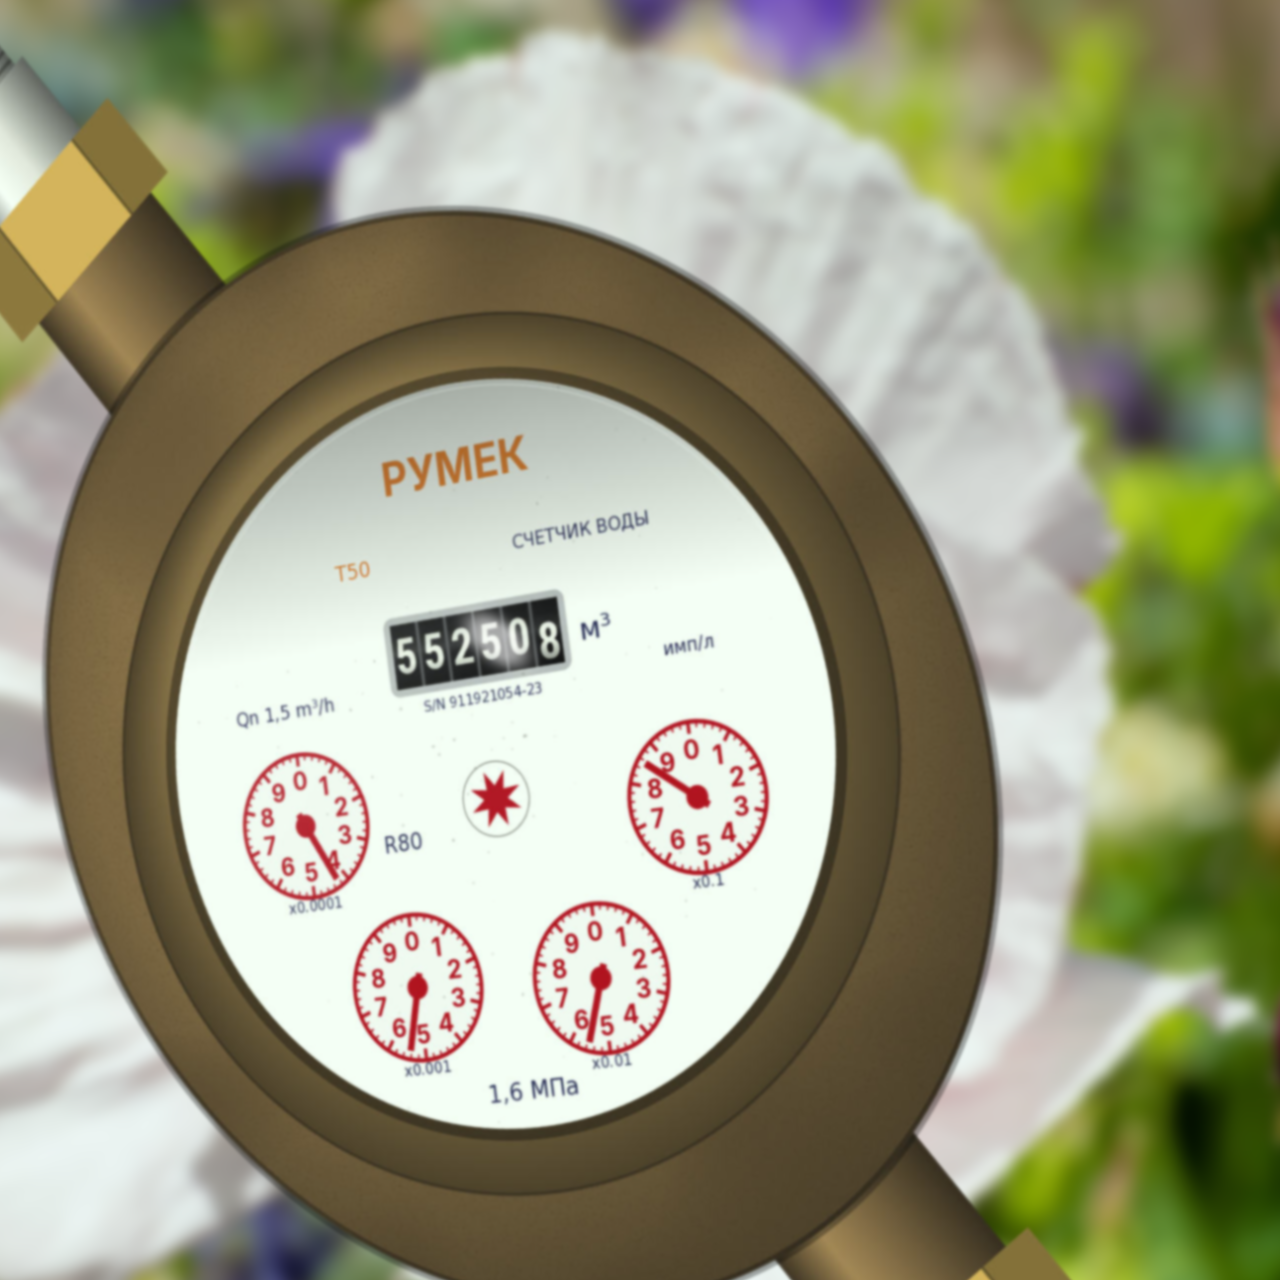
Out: m³ 552507.8554
